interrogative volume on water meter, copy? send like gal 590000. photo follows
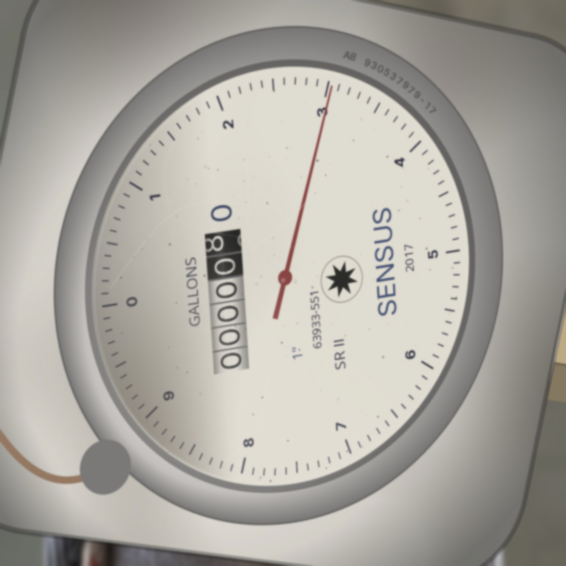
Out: gal 83.0
